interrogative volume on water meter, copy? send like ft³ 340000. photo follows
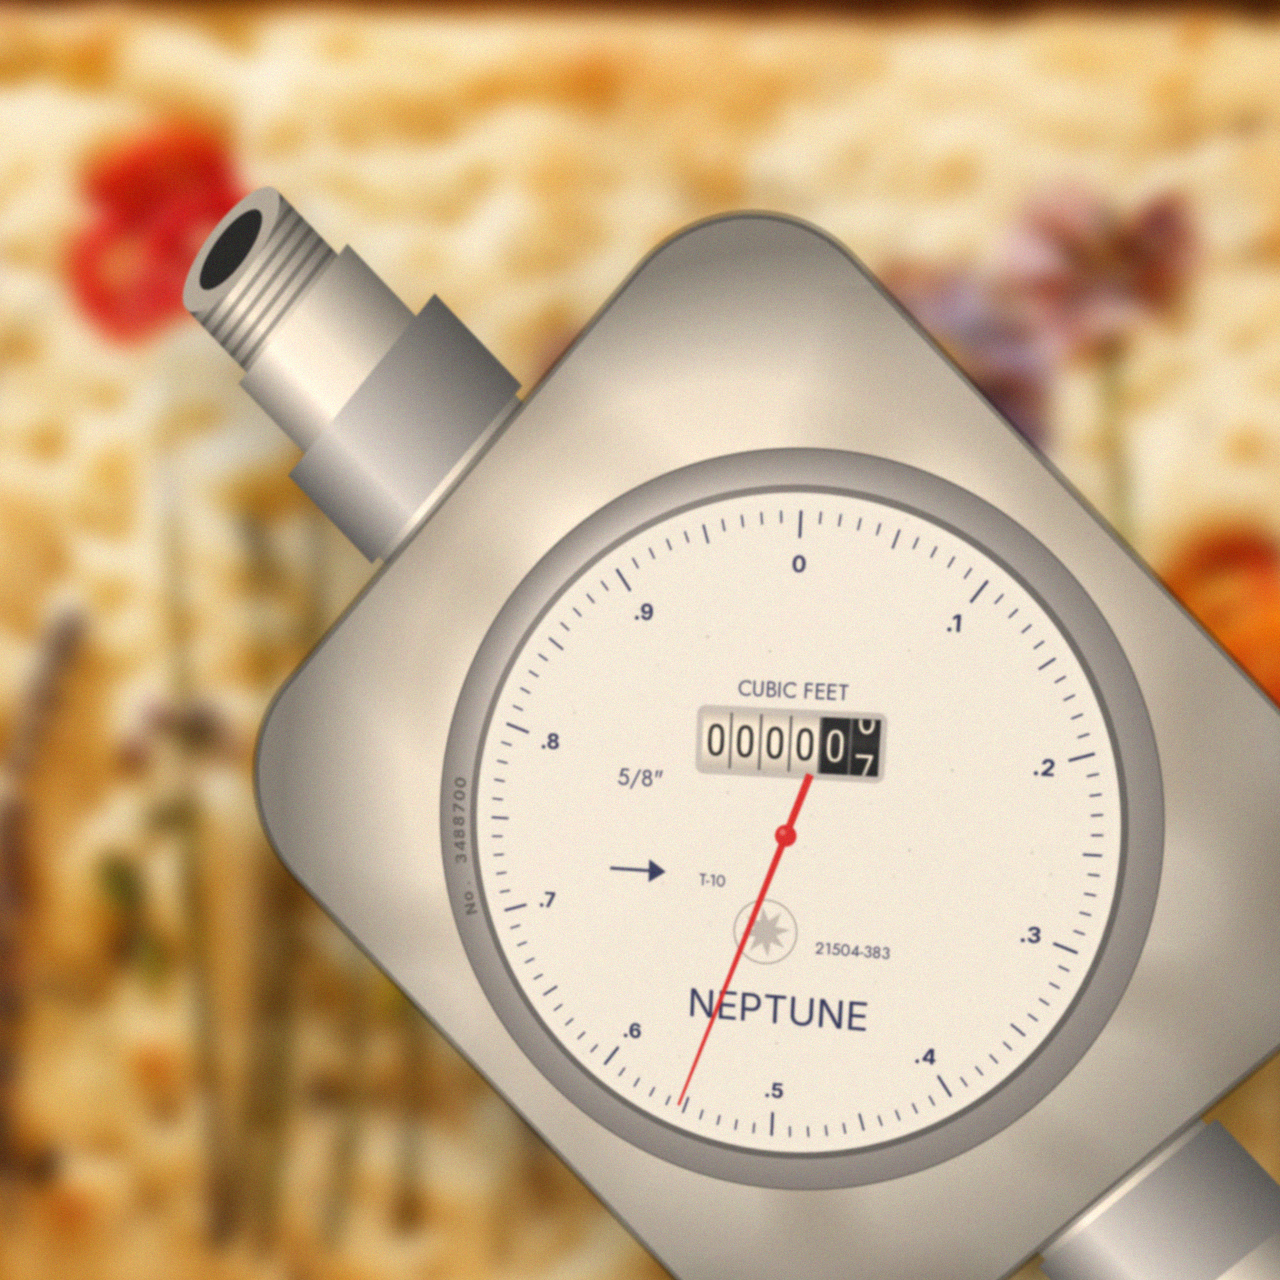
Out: ft³ 6.55
